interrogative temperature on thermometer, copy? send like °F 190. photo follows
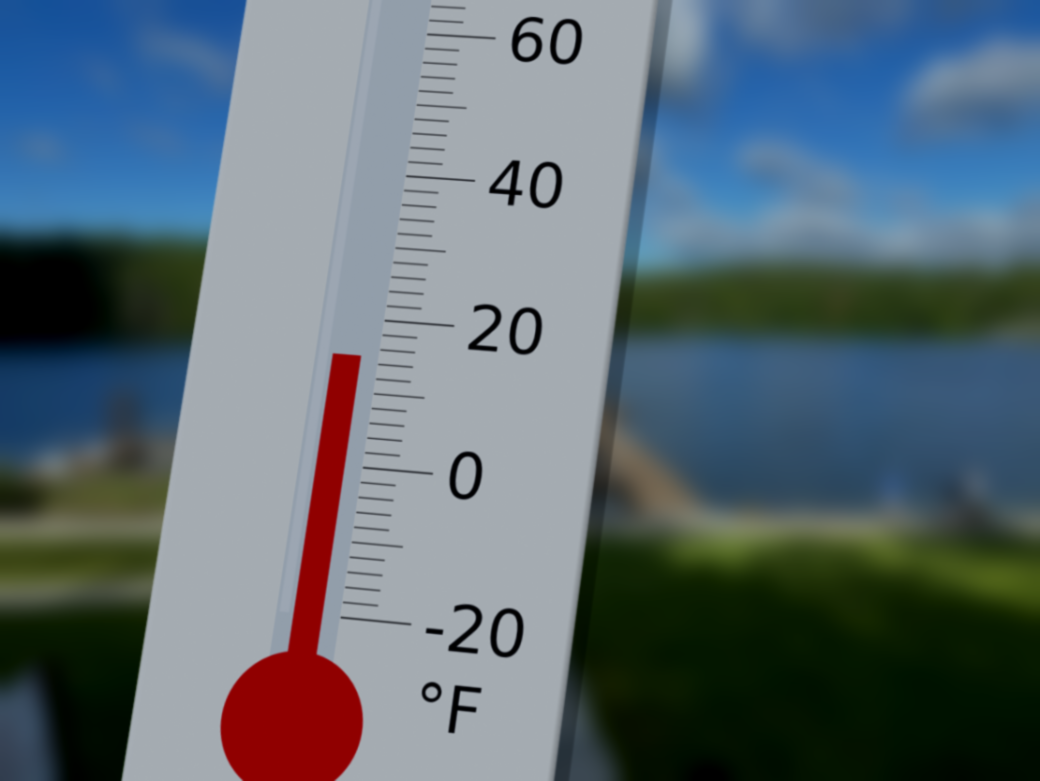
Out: °F 15
